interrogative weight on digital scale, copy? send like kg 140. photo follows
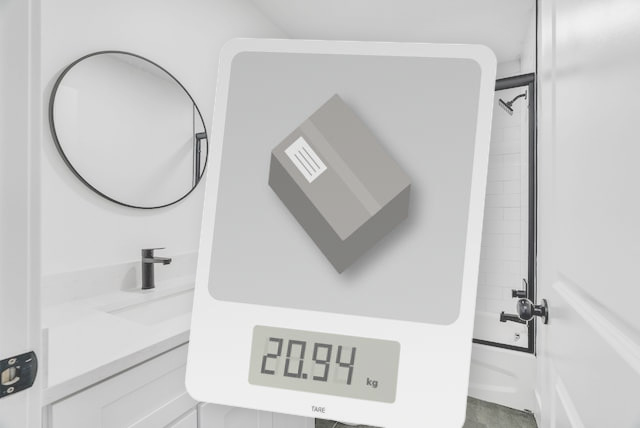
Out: kg 20.94
